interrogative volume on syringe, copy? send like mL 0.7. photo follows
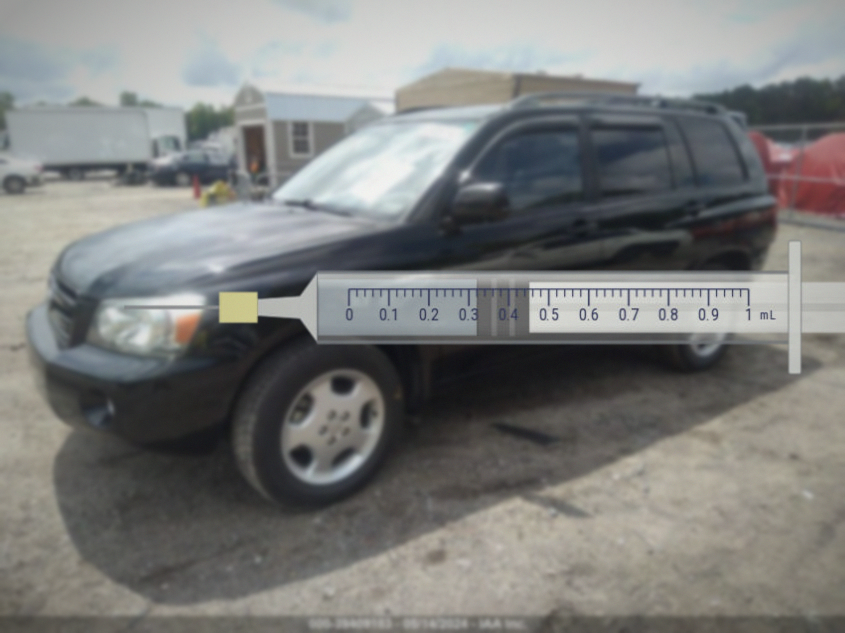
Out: mL 0.32
